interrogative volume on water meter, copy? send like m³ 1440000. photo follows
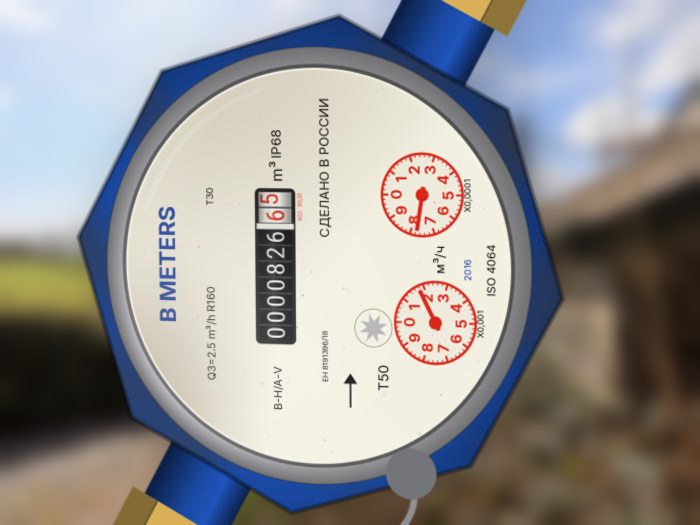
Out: m³ 826.6517
